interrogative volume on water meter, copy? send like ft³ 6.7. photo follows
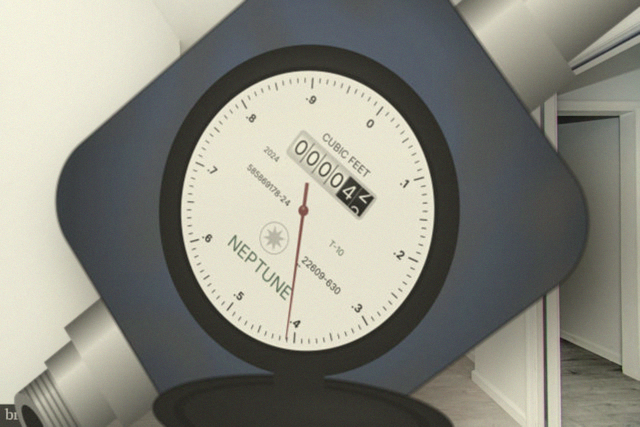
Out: ft³ 42.41
